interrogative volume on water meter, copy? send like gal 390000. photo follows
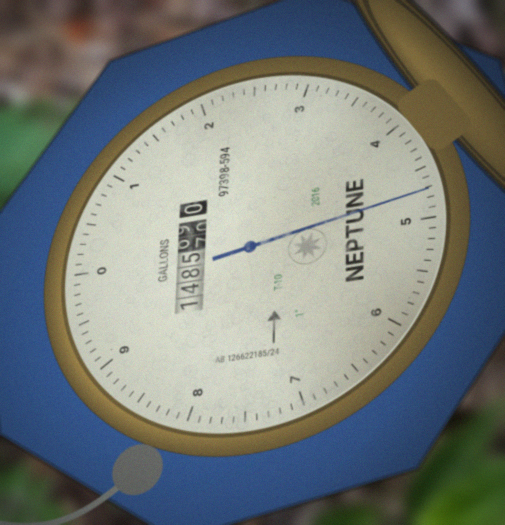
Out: gal 1485694.7
